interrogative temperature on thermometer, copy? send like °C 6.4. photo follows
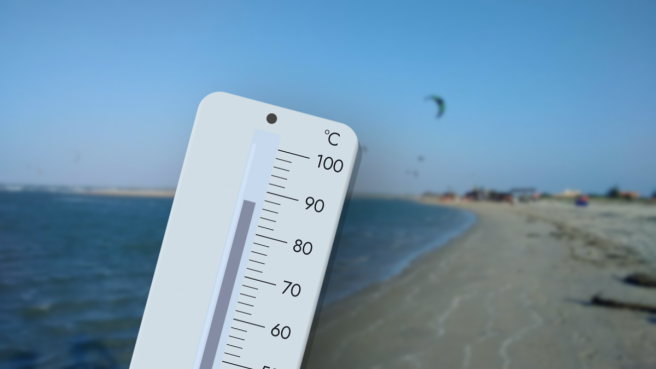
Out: °C 87
